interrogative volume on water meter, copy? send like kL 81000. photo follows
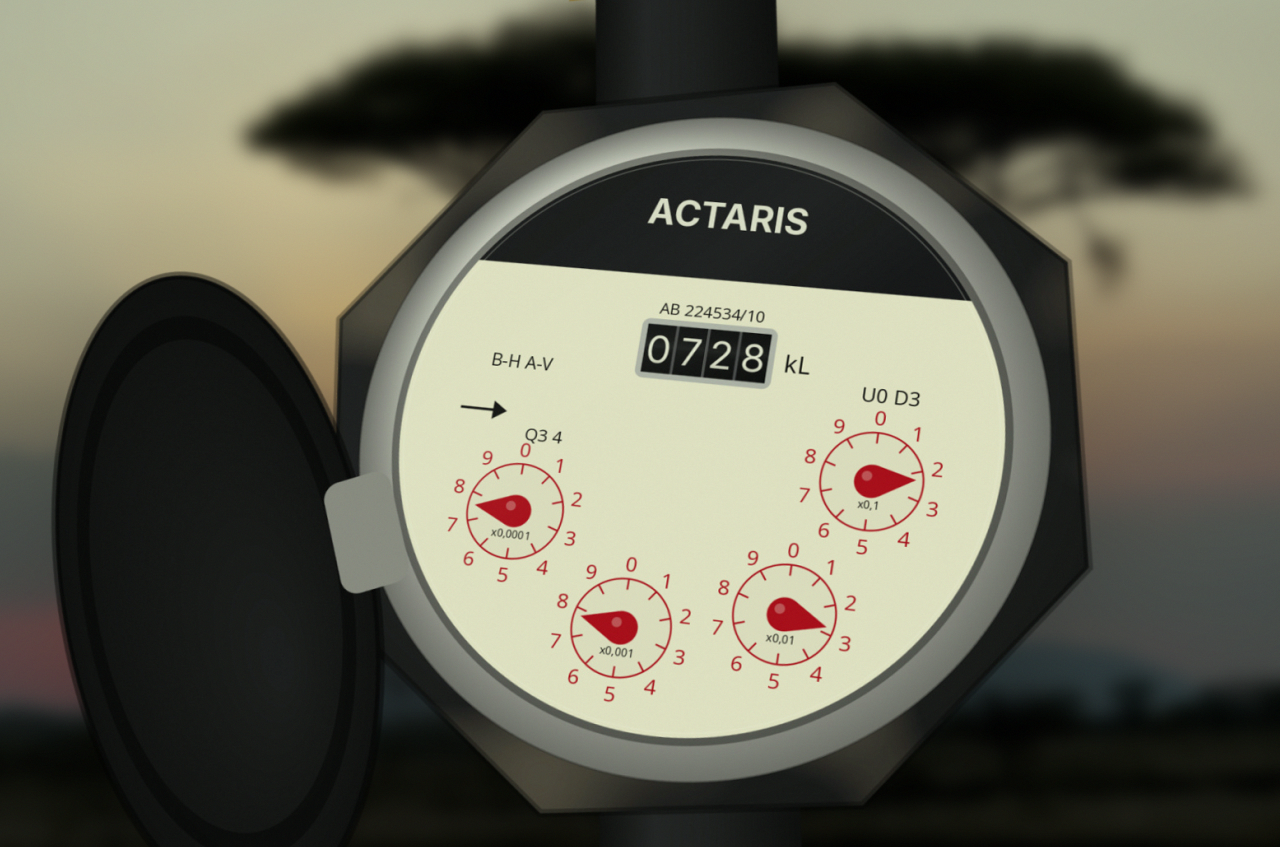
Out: kL 728.2277
